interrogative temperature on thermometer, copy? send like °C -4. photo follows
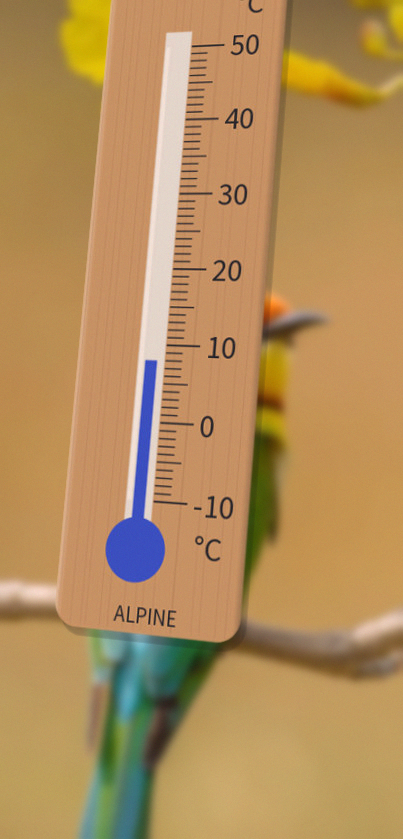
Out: °C 8
